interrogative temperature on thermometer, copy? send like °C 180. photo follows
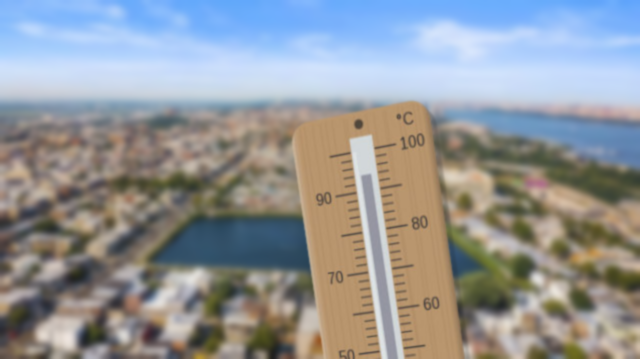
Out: °C 94
